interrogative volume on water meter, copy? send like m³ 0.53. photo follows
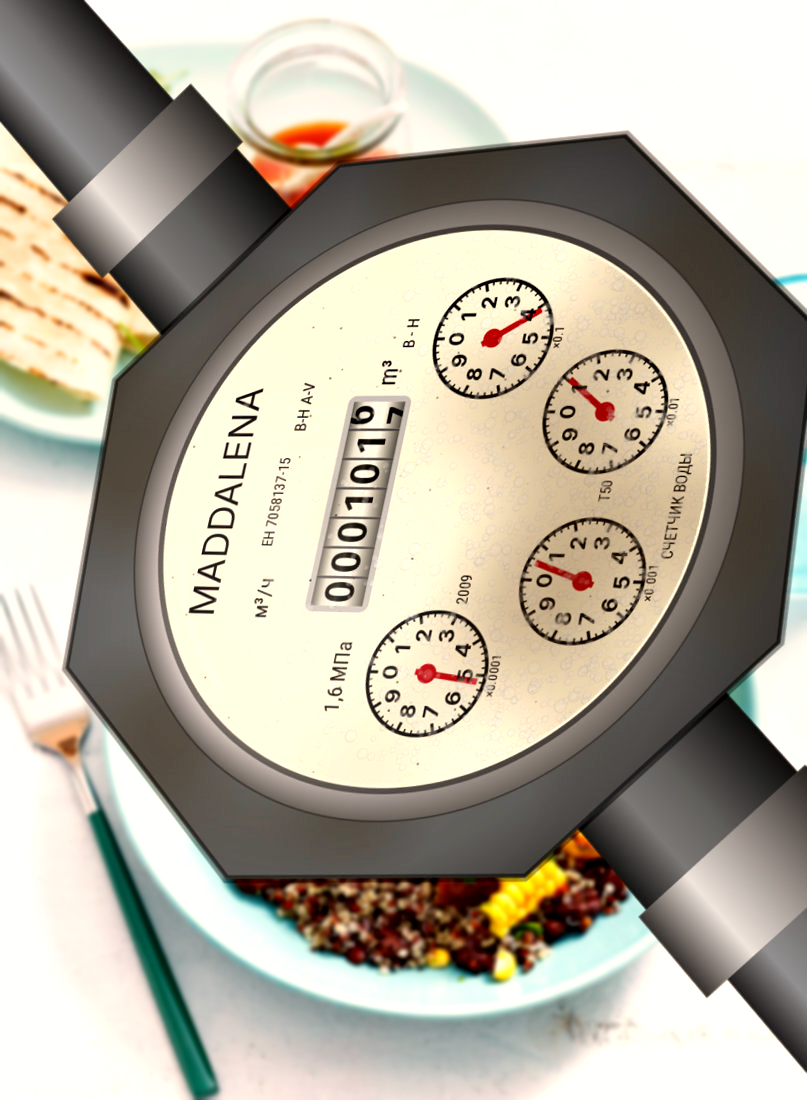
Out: m³ 1016.4105
